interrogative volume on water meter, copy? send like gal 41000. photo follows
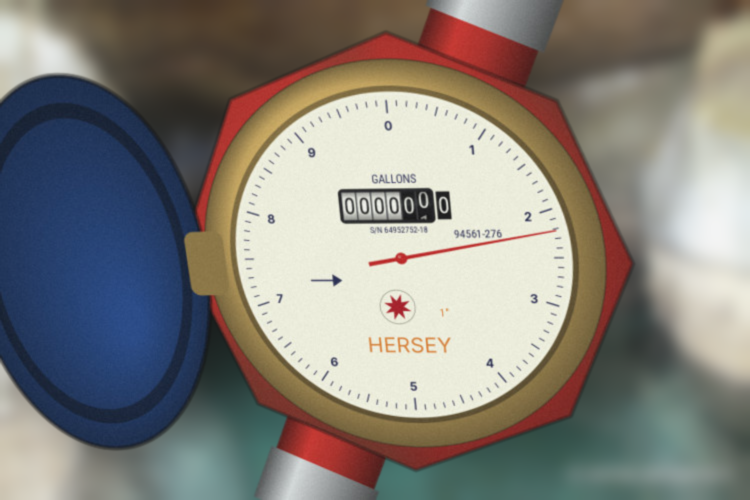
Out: gal 2.2
